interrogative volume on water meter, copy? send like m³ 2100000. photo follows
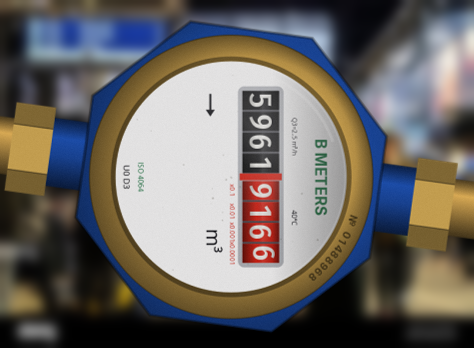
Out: m³ 5961.9166
